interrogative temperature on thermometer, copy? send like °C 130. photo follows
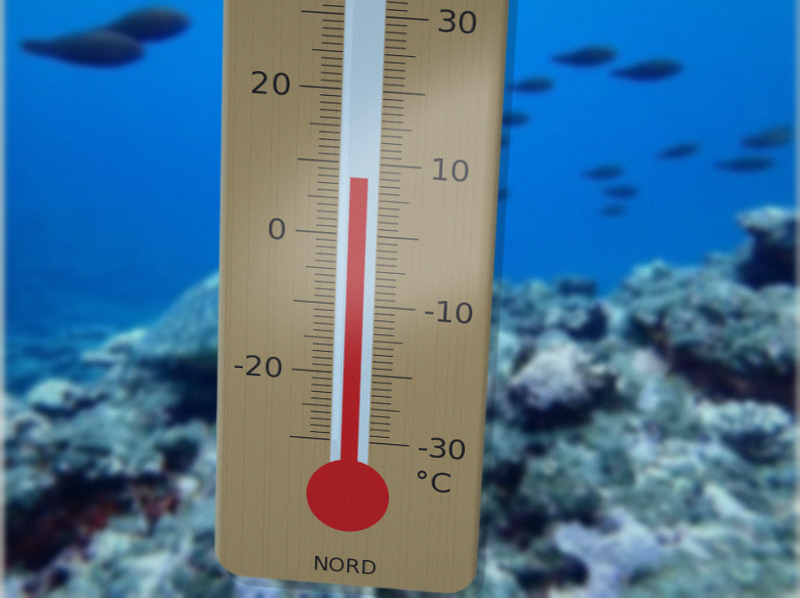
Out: °C 8
